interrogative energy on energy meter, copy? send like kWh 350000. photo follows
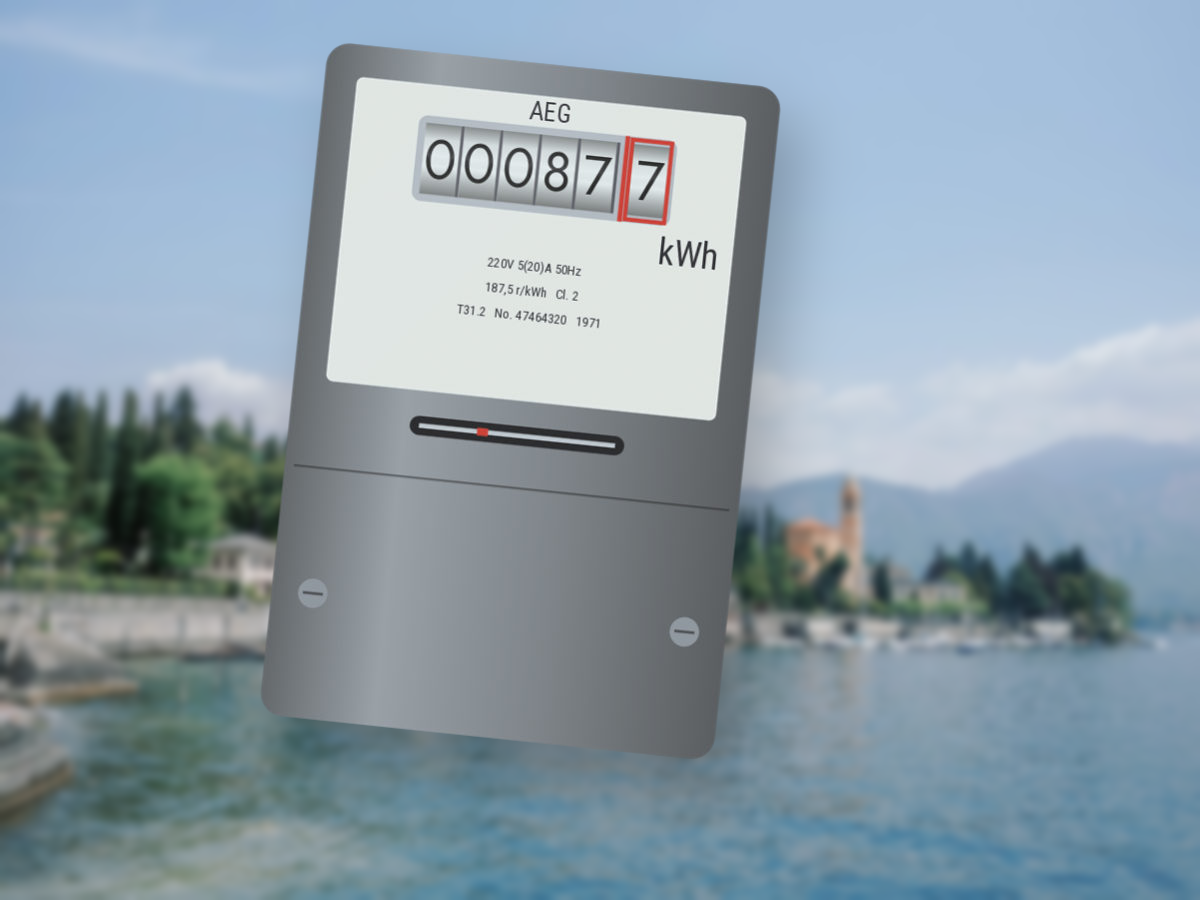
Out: kWh 87.7
